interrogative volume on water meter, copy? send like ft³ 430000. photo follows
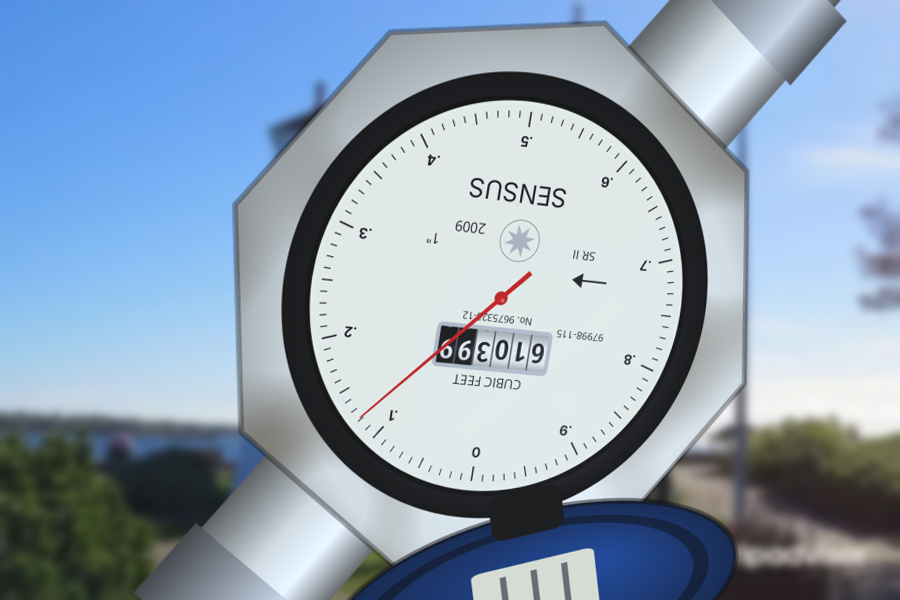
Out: ft³ 610399.12
